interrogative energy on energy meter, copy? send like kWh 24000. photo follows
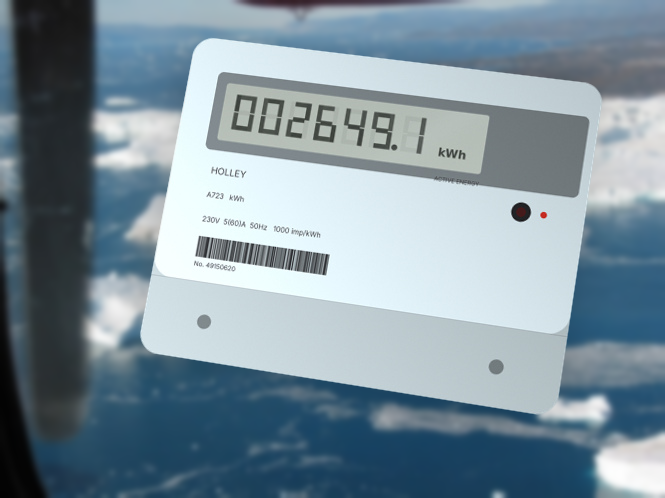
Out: kWh 2649.1
